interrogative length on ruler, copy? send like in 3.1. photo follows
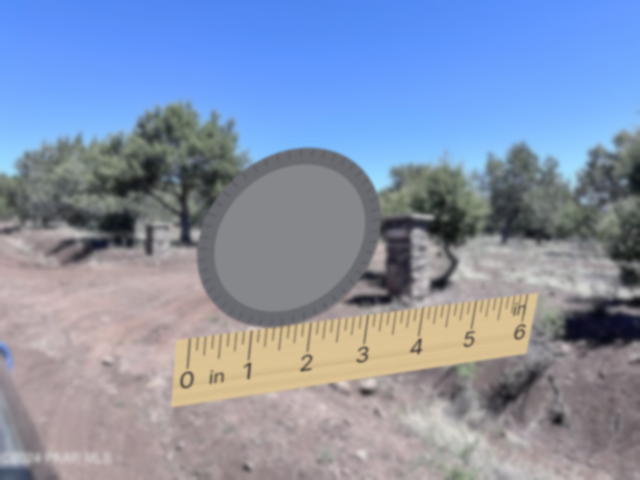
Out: in 3
